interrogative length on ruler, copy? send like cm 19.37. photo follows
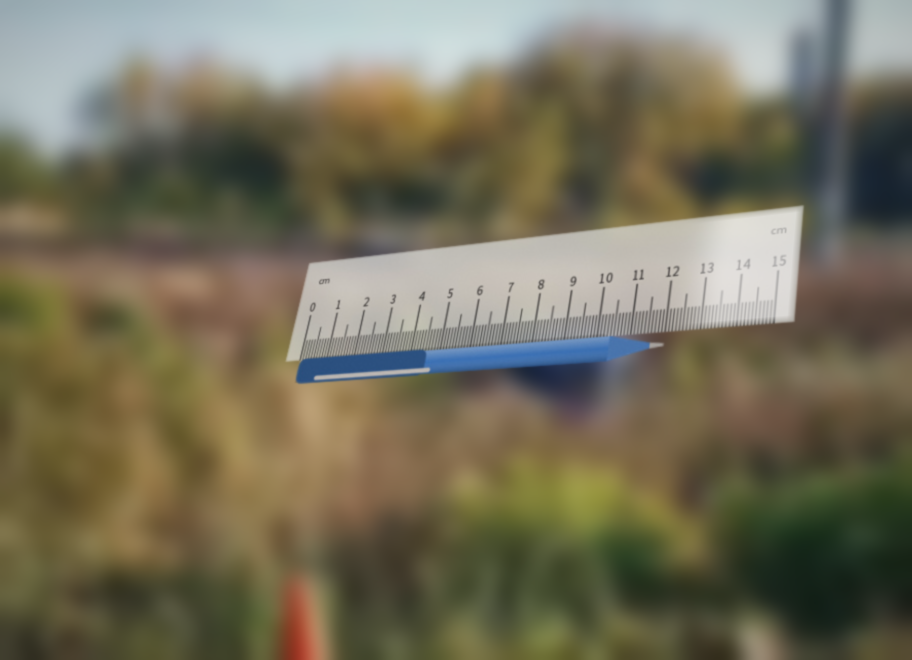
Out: cm 12
